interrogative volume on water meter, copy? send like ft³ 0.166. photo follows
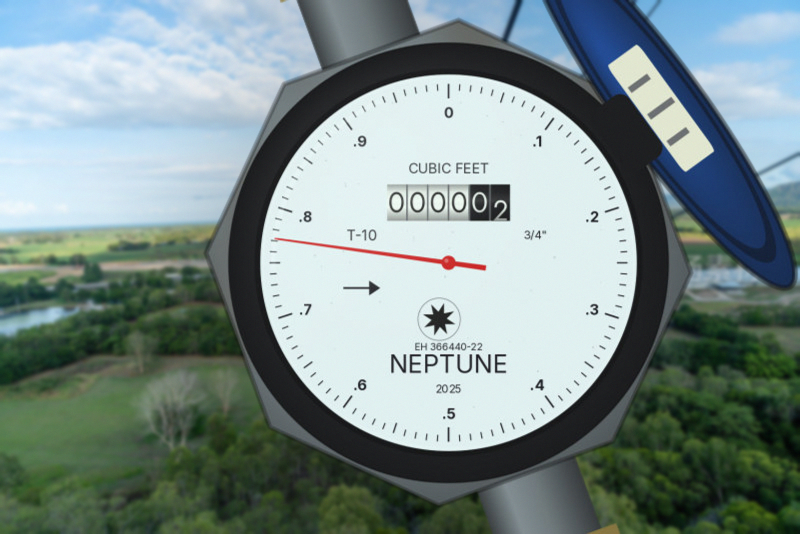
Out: ft³ 1.77
